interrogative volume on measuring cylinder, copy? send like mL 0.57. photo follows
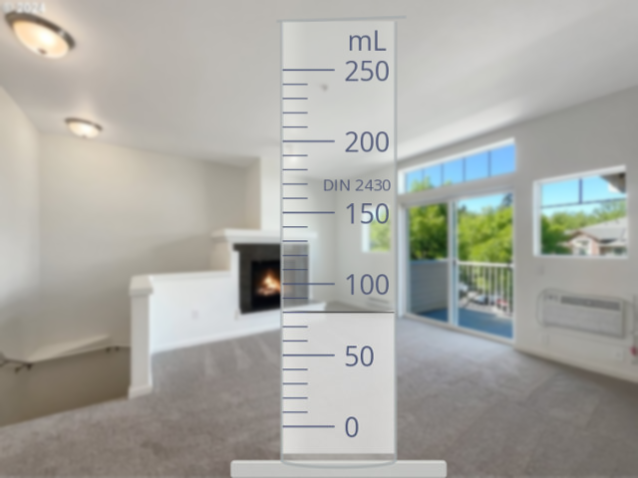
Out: mL 80
